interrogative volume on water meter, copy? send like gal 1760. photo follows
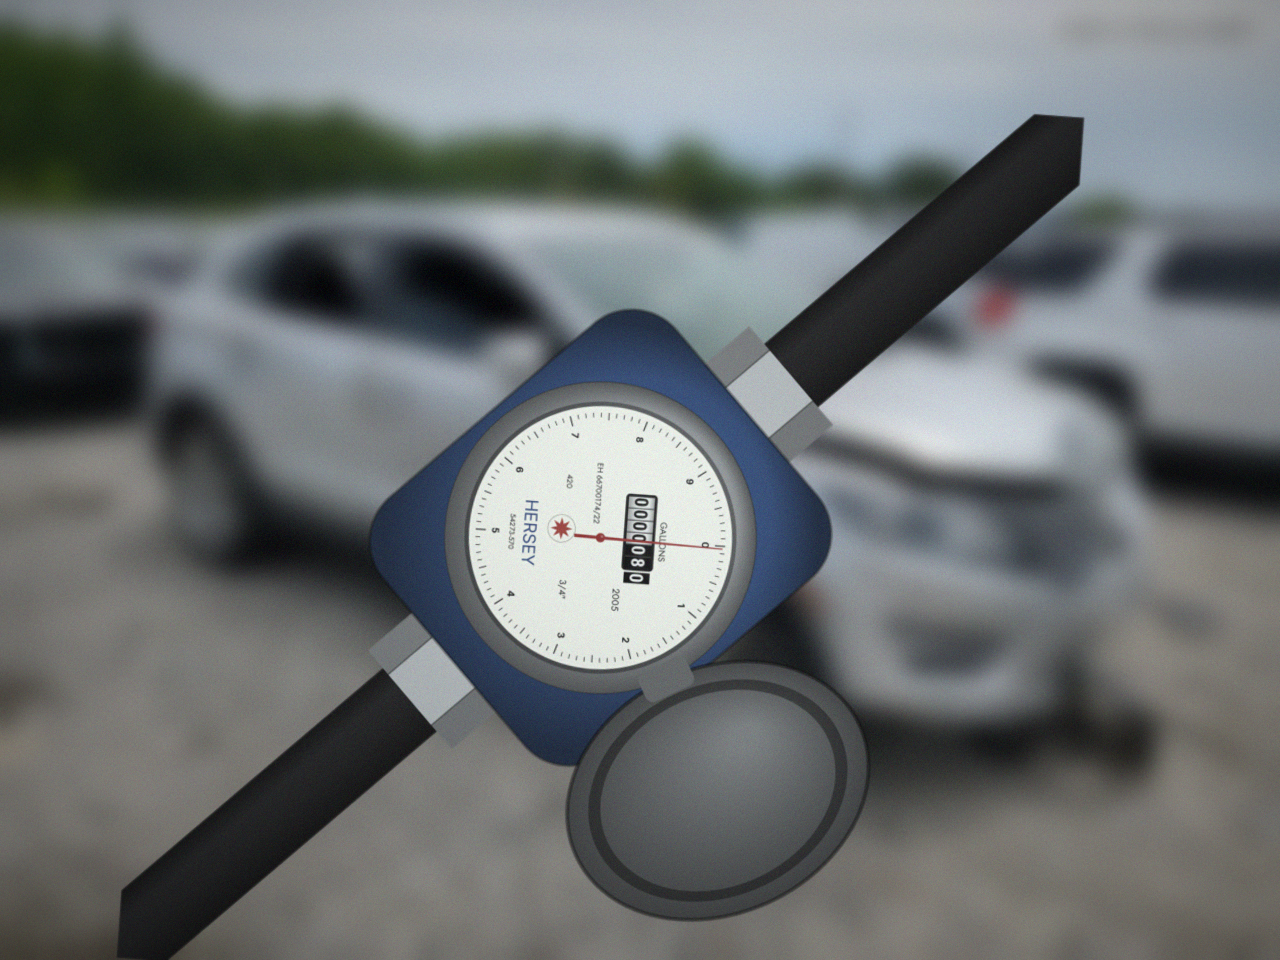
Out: gal 80.0
